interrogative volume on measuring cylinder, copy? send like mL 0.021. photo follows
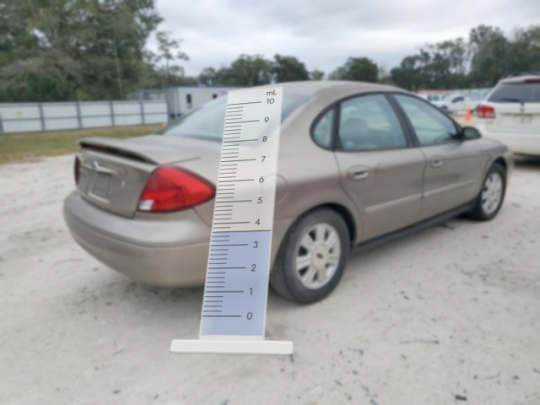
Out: mL 3.6
